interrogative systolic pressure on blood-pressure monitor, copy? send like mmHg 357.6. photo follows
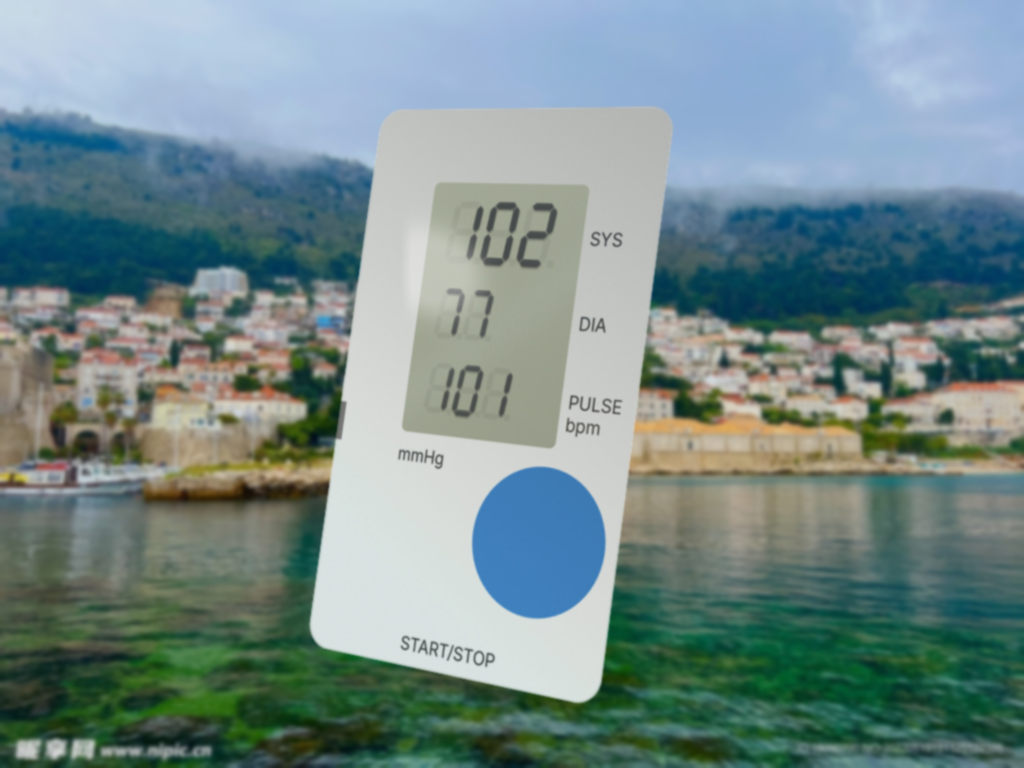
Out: mmHg 102
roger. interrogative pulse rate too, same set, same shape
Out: bpm 101
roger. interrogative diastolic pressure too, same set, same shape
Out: mmHg 77
